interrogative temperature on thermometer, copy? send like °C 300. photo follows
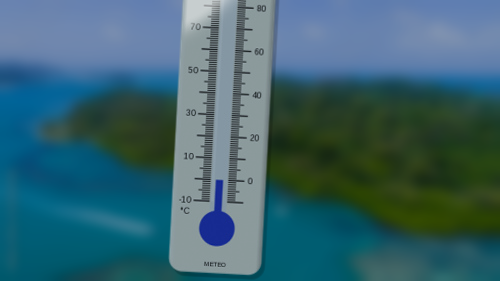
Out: °C 0
